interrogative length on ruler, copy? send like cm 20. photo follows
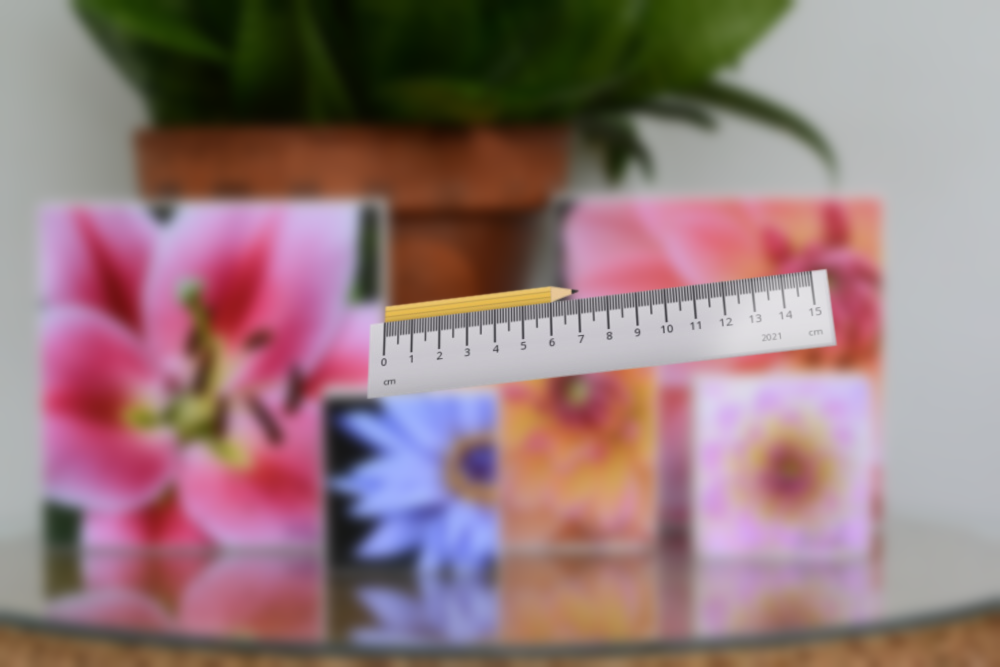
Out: cm 7
